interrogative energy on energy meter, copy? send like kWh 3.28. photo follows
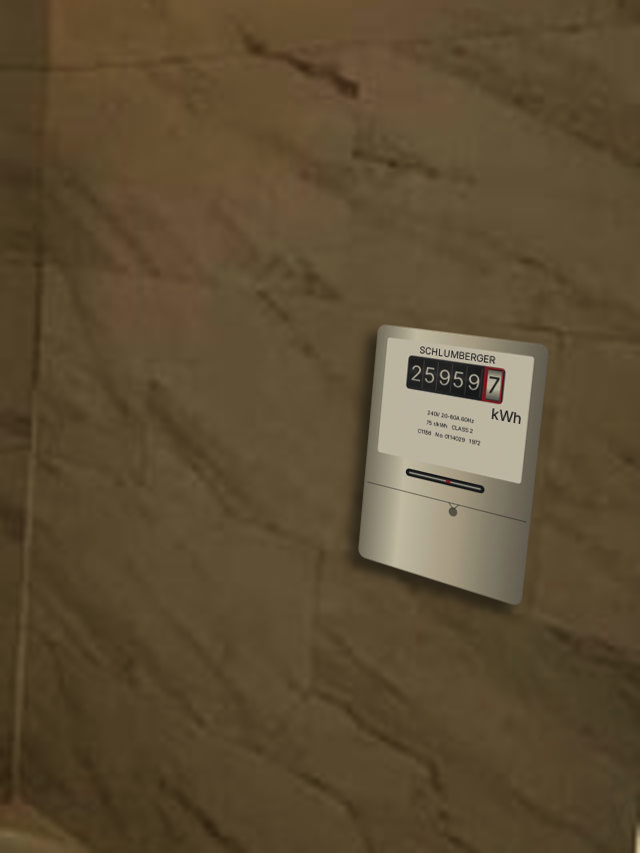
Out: kWh 25959.7
